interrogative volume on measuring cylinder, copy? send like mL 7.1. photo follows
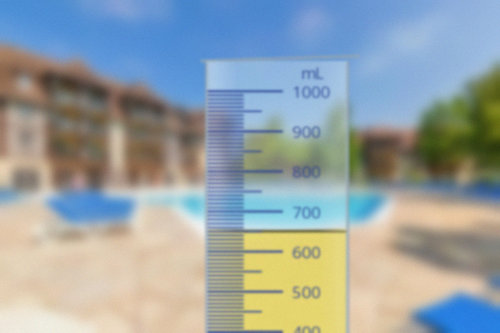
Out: mL 650
